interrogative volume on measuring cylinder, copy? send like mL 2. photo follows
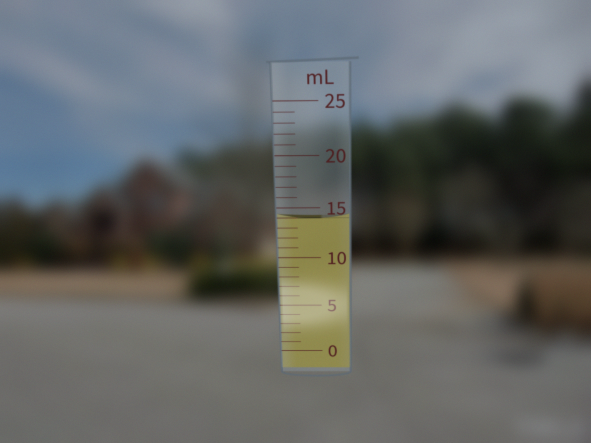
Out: mL 14
